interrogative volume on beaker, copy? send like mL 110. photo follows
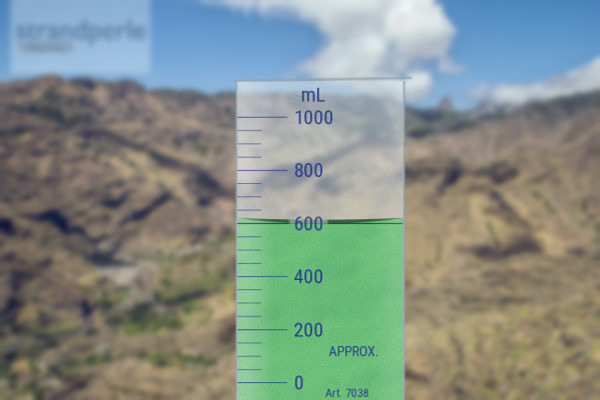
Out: mL 600
